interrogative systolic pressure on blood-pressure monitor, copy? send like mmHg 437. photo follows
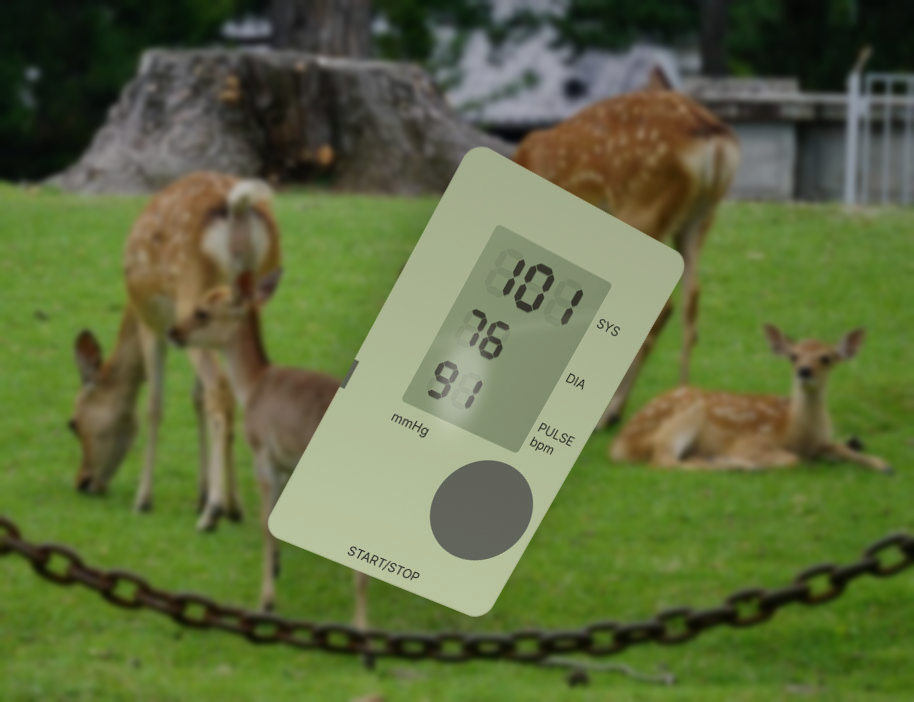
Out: mmHg 101
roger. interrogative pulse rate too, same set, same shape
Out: bpm 91
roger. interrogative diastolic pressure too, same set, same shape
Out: mmHg 76
